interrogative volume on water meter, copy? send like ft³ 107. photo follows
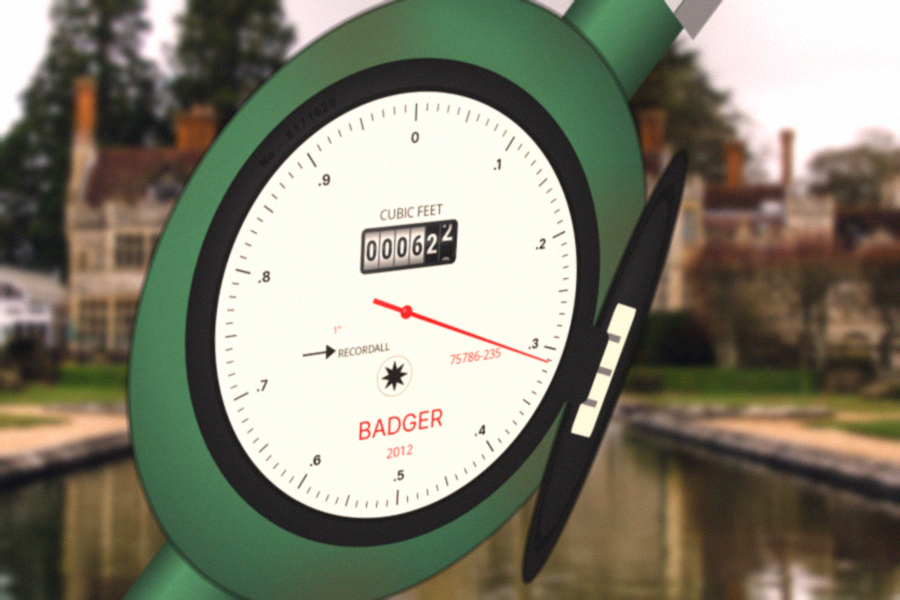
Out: ft³ 622.31
